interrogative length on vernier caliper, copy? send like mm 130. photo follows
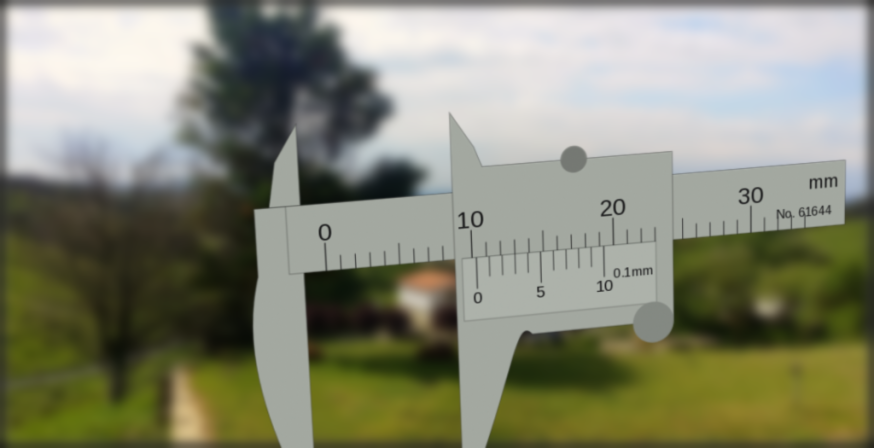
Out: mm 10.3
